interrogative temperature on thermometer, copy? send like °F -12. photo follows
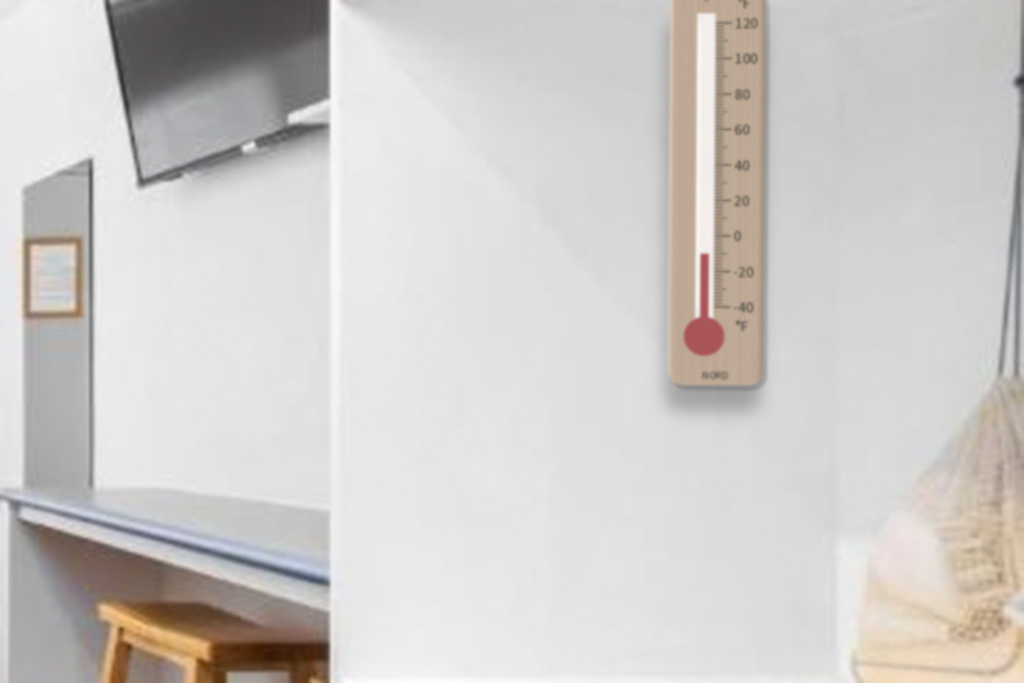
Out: °F -10
